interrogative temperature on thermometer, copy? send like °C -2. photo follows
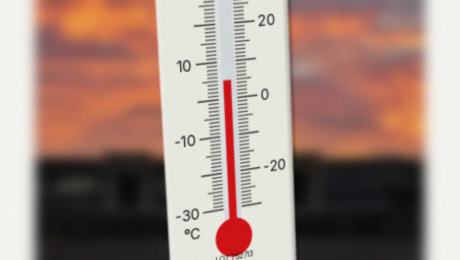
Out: °C 5
